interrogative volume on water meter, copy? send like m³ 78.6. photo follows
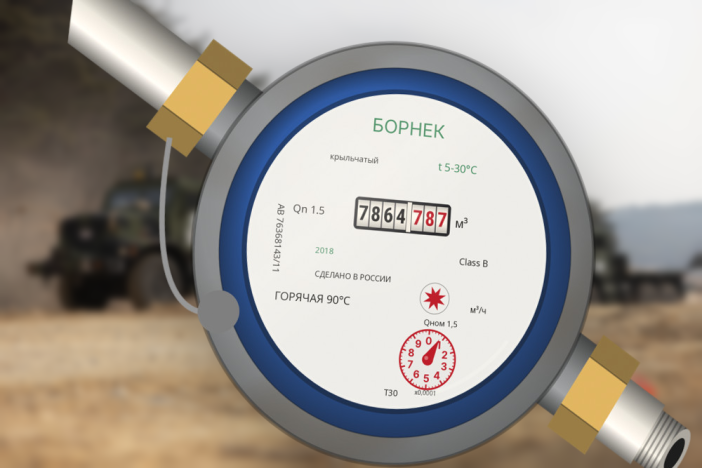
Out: m³ 7864.7870
